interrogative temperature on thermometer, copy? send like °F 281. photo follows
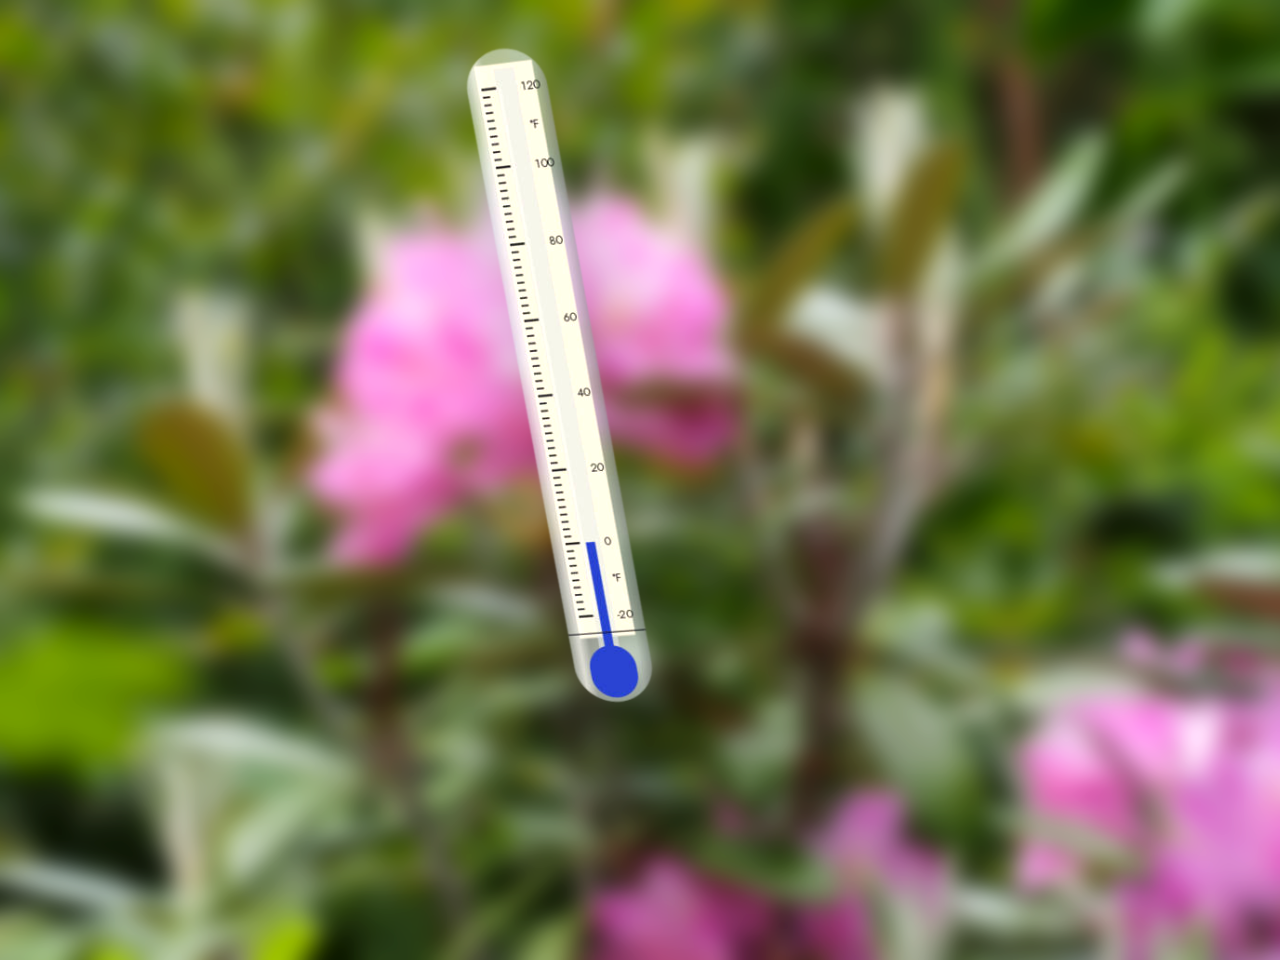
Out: °F 0
